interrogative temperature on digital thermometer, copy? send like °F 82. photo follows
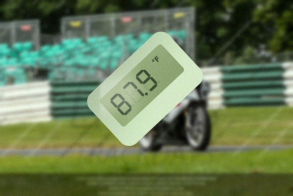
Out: °F 87.9
